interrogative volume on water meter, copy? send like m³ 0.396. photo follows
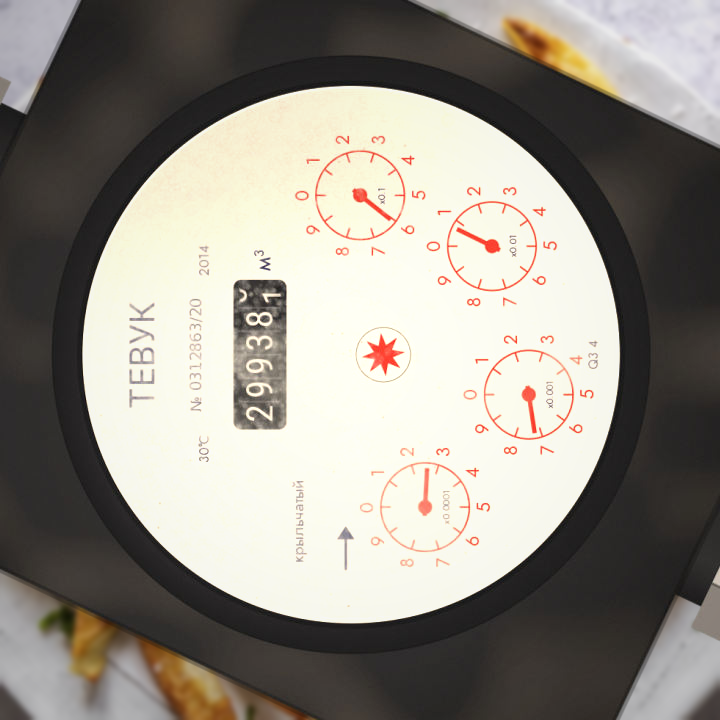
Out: m³ 299380.6072
